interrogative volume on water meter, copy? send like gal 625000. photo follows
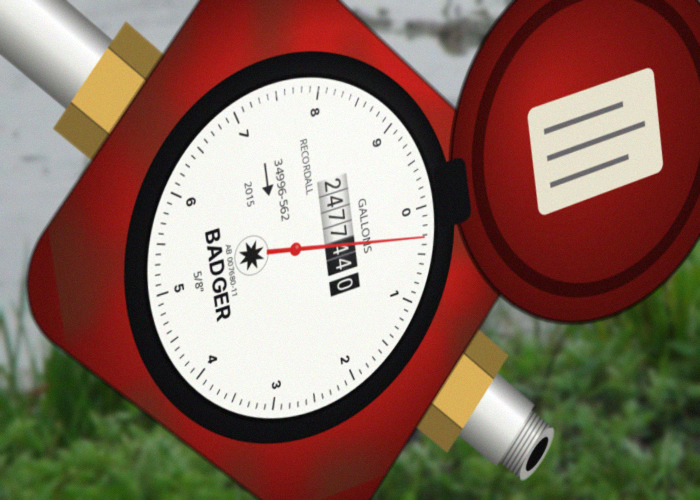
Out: gal 2477440.3
